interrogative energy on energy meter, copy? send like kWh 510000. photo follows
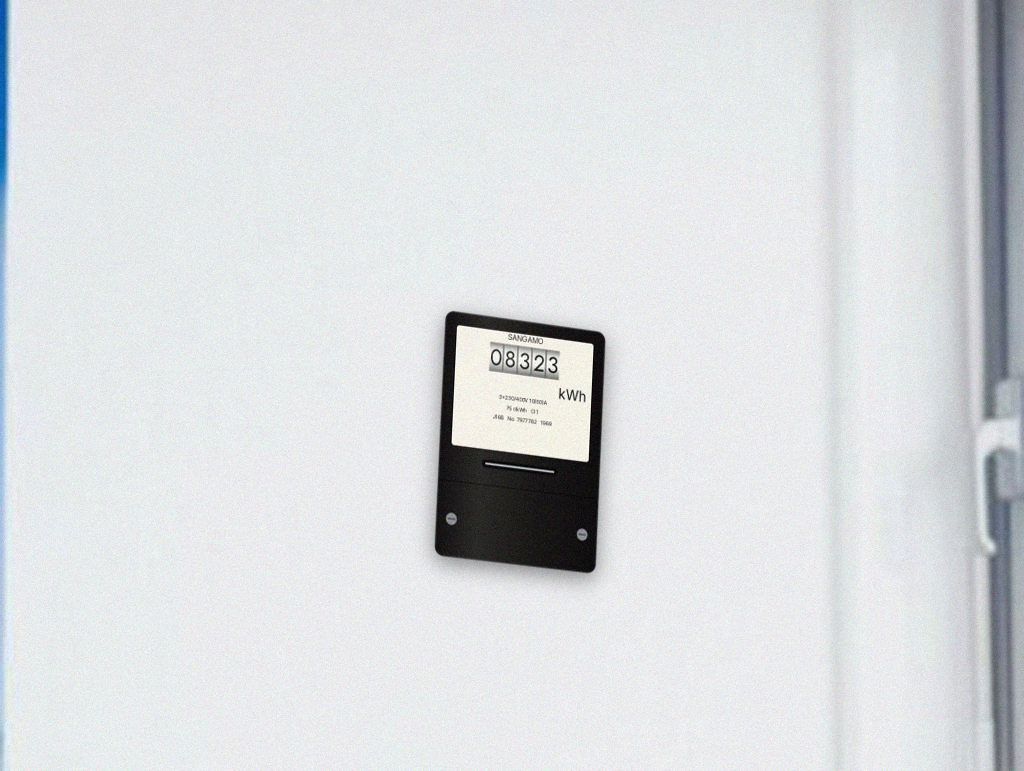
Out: kWh 8323
